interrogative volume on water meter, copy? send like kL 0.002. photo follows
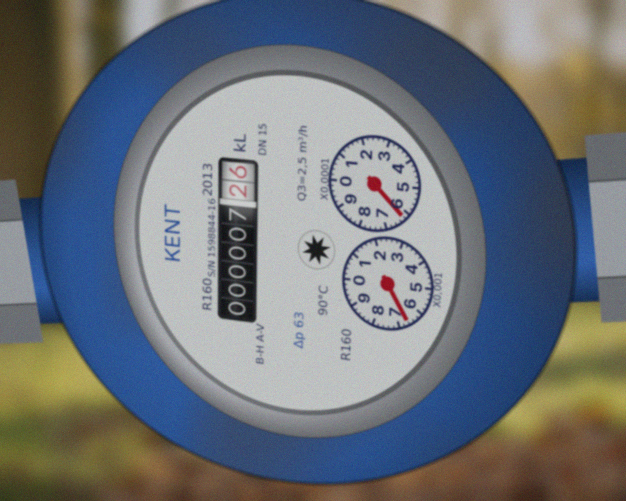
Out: kL 7.2666
